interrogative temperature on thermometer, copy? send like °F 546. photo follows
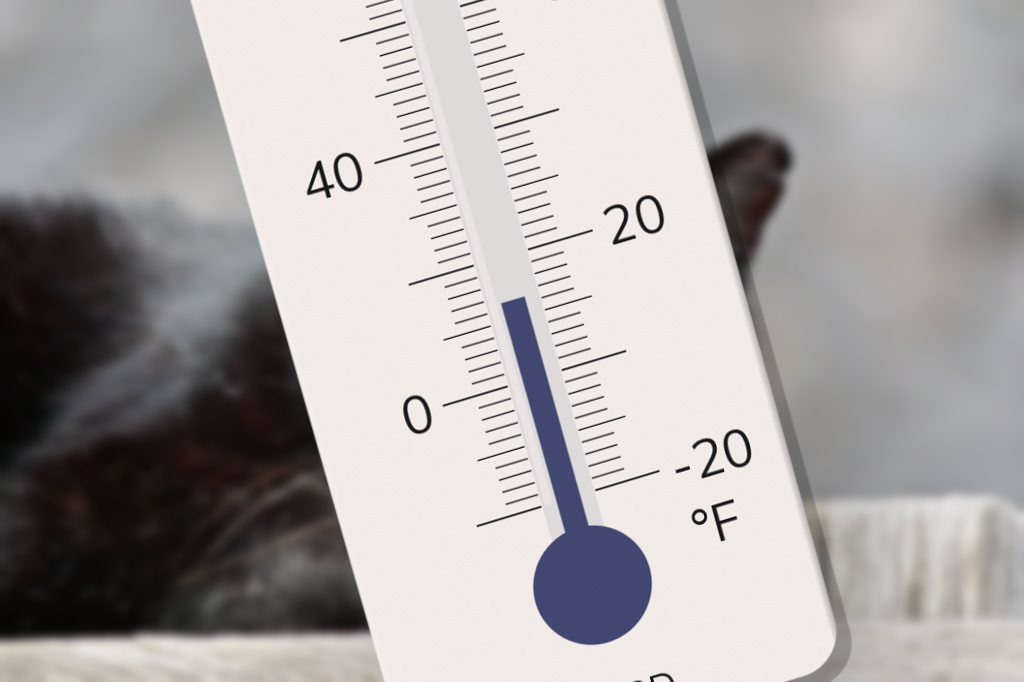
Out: °F 13
